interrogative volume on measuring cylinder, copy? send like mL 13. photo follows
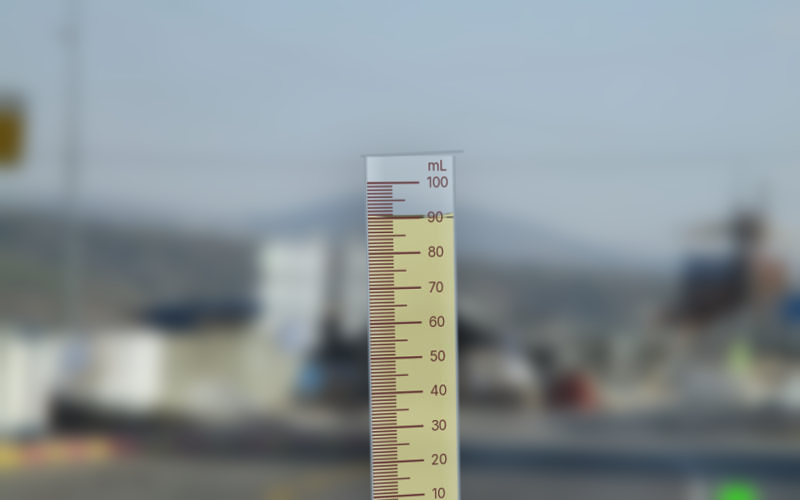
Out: mL 90
